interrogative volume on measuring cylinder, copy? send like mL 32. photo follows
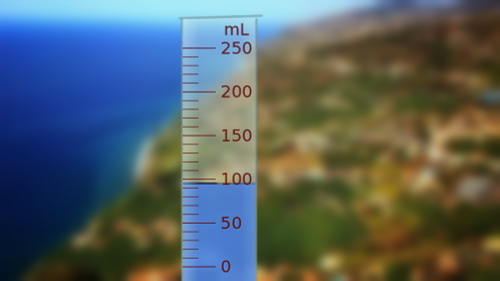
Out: mL 95
